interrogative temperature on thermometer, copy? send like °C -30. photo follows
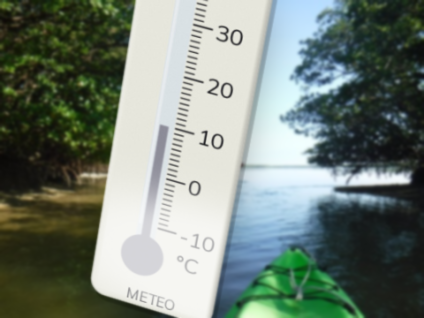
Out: °C 10
